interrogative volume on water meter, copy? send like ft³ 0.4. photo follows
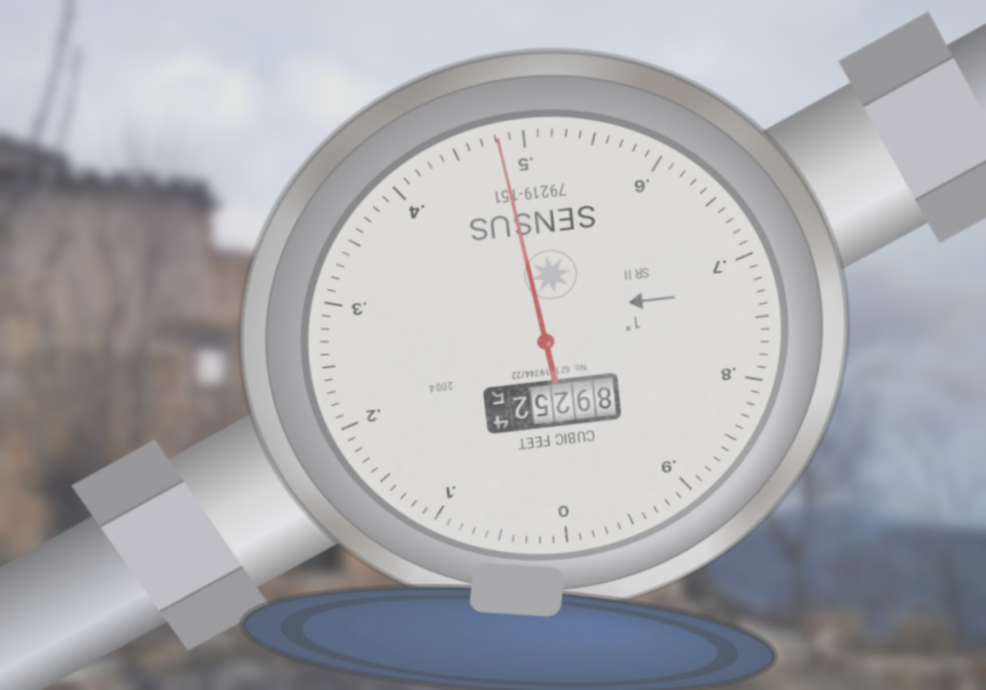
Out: ft³ 892524.48
